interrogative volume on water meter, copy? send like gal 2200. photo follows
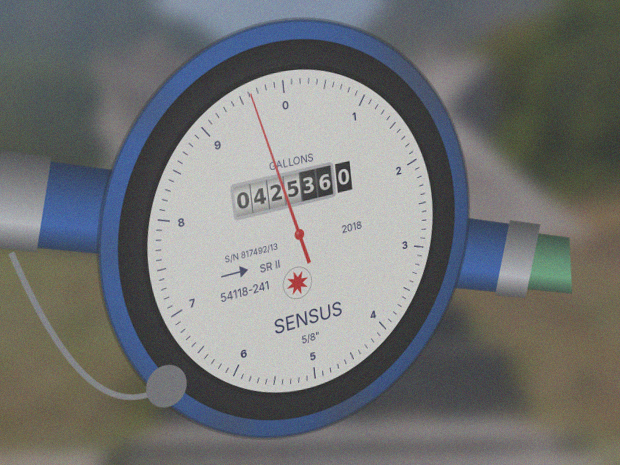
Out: gal 425359.6
